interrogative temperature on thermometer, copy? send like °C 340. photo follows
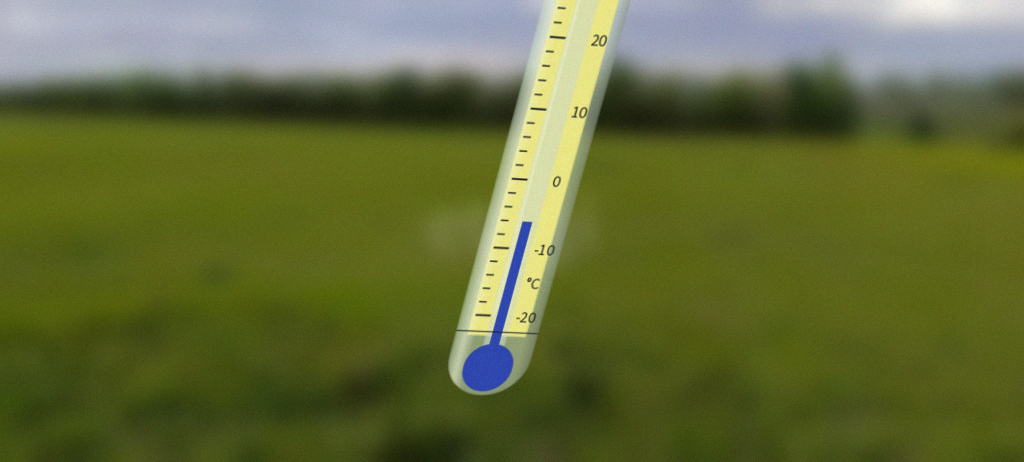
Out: °C -6
